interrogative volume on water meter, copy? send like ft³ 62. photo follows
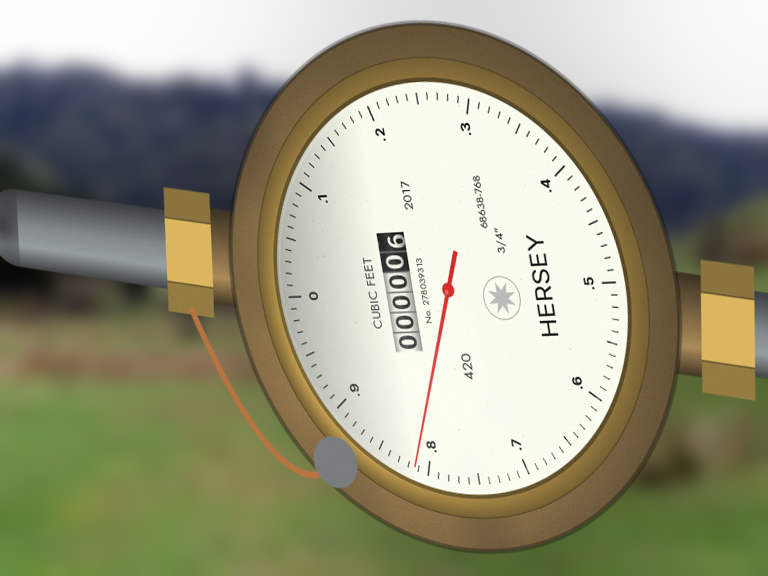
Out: ft³ 5.81
